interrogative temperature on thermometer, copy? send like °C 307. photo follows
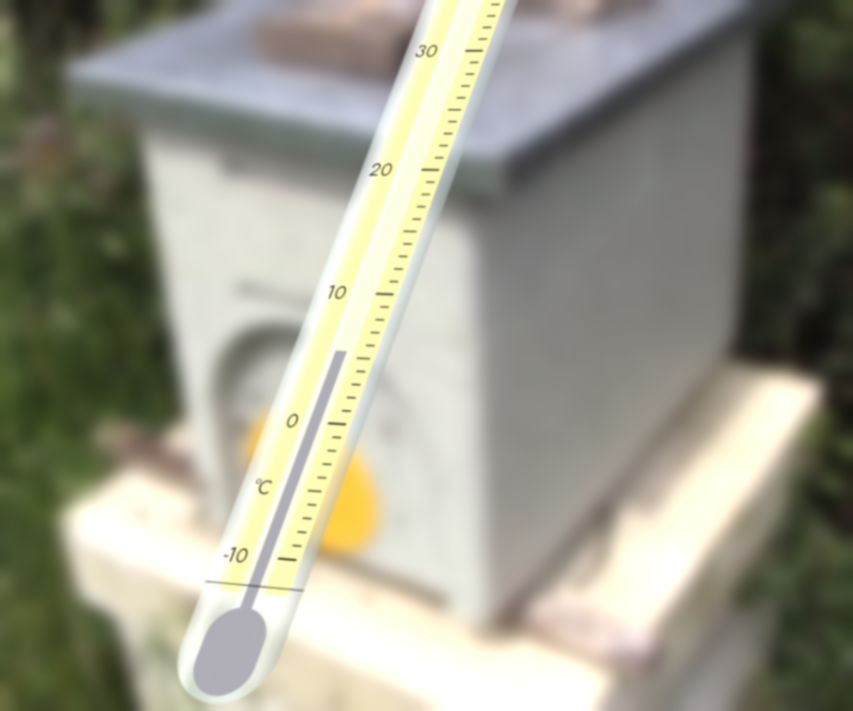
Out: °C 5.5
